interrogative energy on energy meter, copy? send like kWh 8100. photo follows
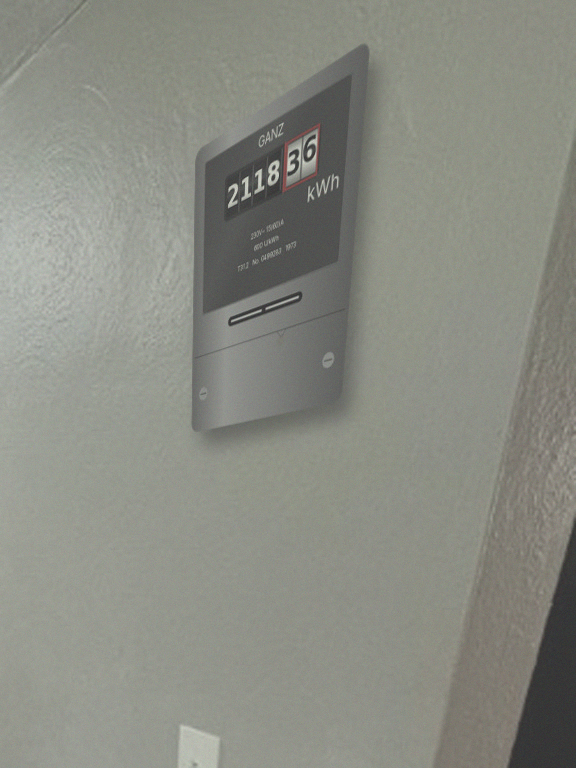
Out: kWh 2118.36
